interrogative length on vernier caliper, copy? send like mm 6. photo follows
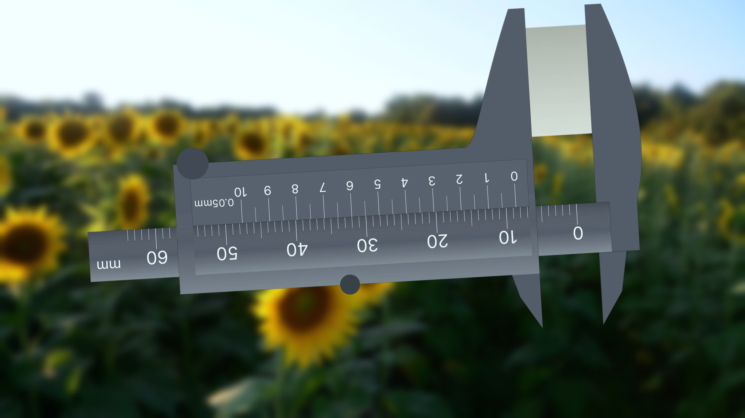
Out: mm 8.6
